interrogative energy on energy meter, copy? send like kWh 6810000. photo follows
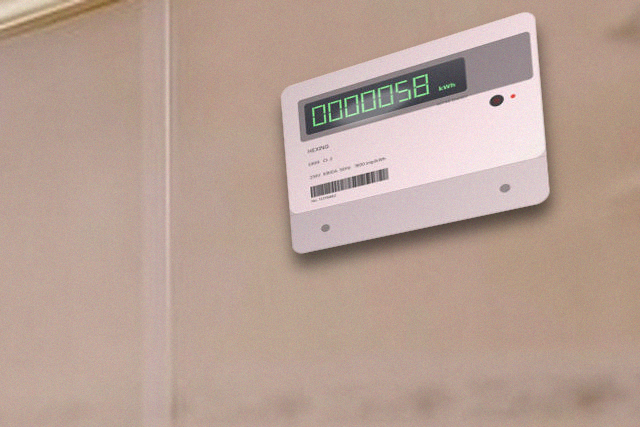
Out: kWh 58
